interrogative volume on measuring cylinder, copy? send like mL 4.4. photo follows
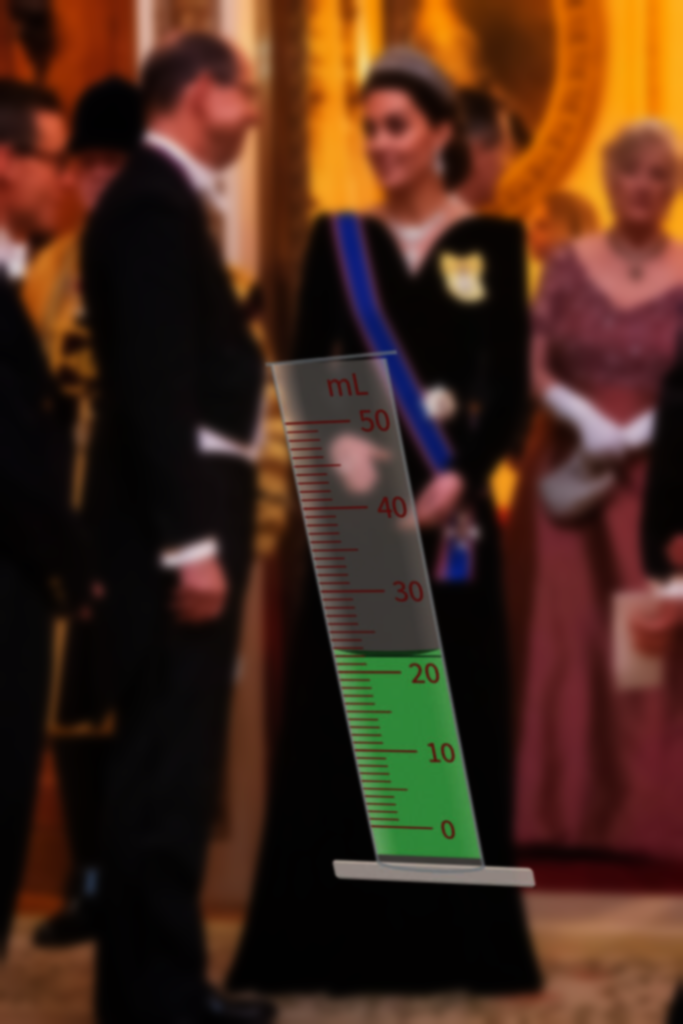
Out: mL 22
